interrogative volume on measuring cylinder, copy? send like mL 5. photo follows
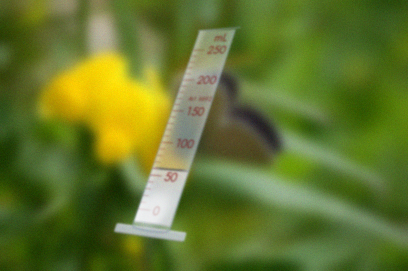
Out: mL 60
